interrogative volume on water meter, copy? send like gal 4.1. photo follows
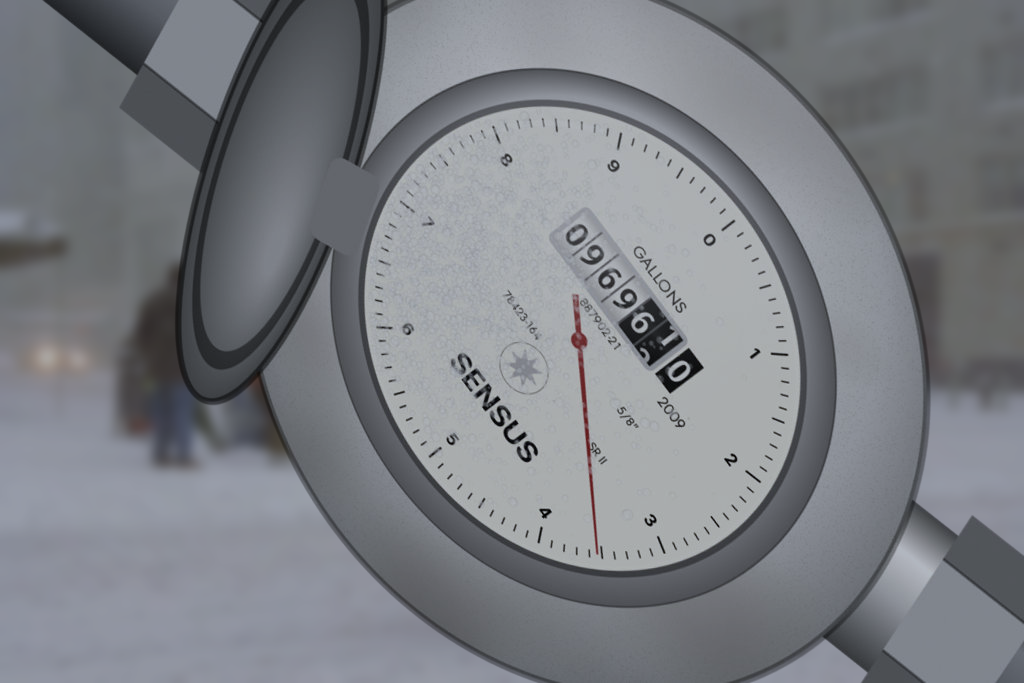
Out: gal 969613.5
